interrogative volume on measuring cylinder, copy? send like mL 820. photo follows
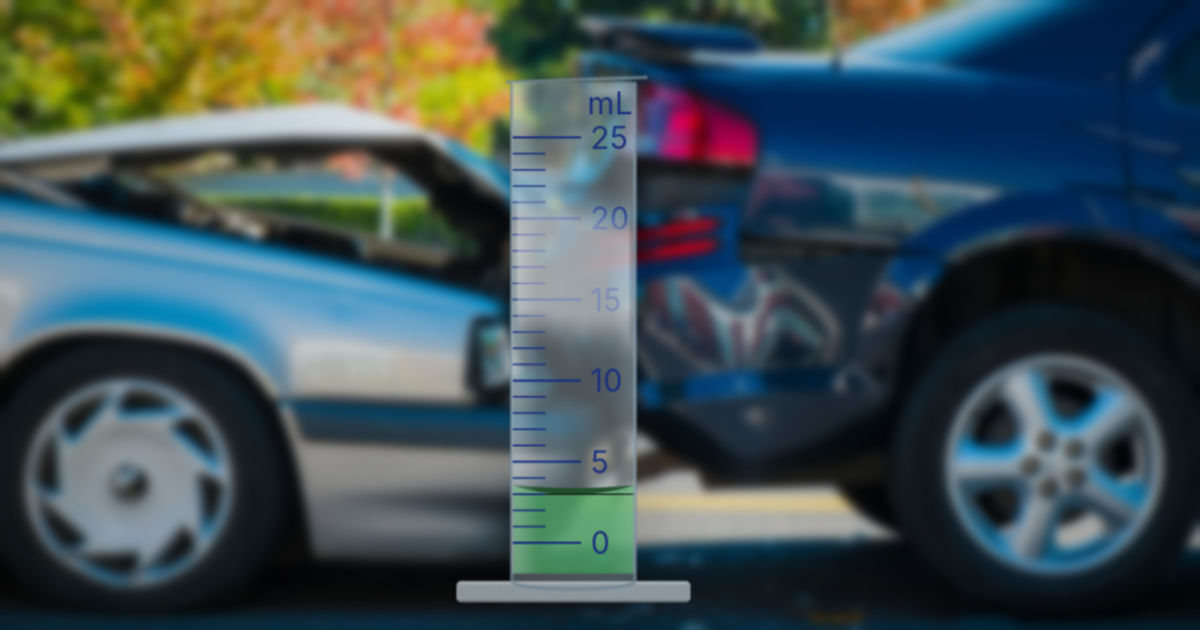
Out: mL 3
